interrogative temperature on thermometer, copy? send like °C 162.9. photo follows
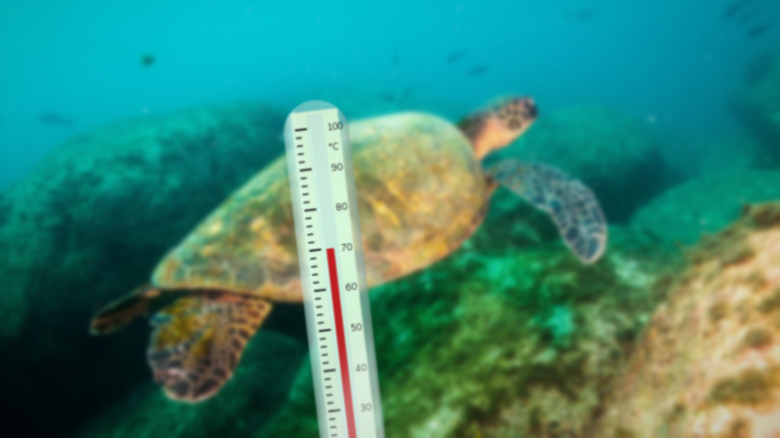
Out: °C 70
